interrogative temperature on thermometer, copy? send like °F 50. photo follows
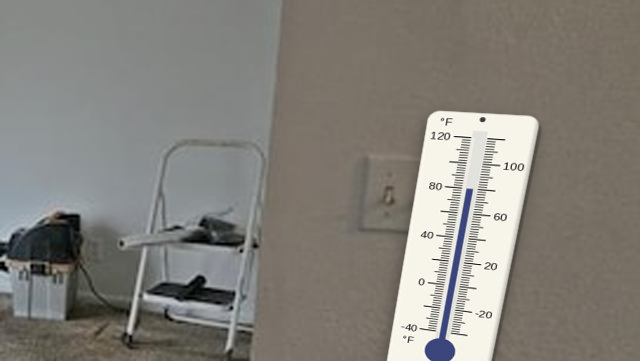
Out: °F 80
